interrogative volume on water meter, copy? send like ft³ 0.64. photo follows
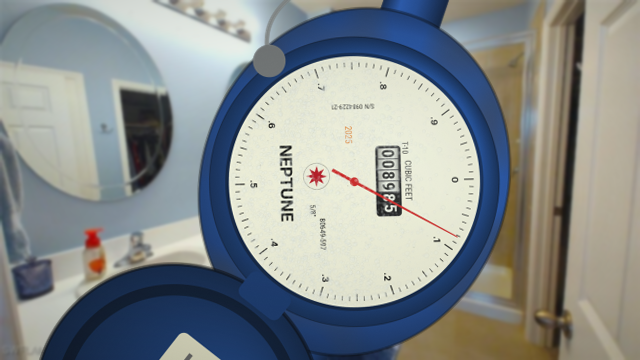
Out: ft³ 8985.08
